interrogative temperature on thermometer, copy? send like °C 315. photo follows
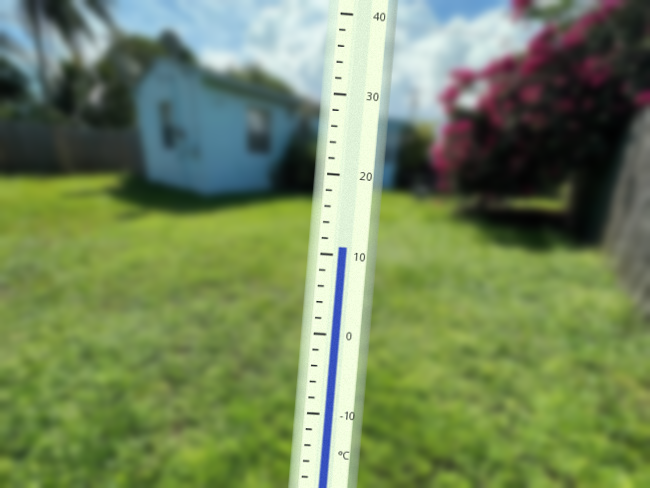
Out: °C 11
